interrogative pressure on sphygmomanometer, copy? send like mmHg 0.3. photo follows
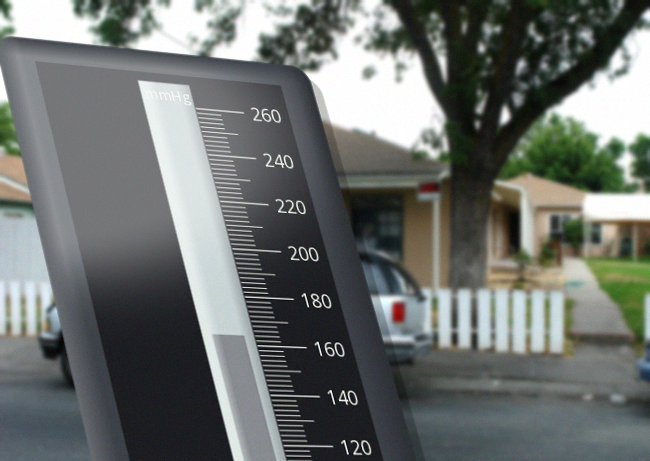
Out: mmHg 164
